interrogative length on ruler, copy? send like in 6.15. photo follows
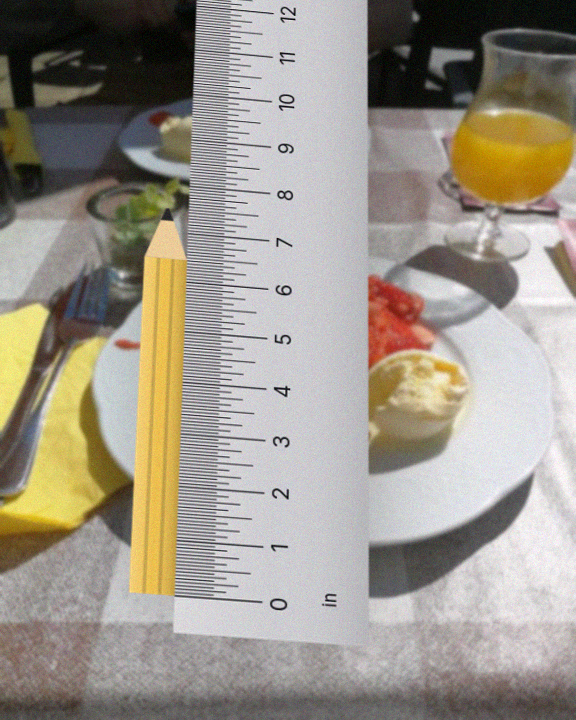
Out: in 7.5
